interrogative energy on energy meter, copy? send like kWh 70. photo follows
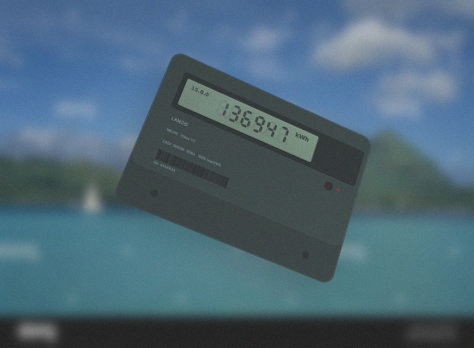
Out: kWh 136947
